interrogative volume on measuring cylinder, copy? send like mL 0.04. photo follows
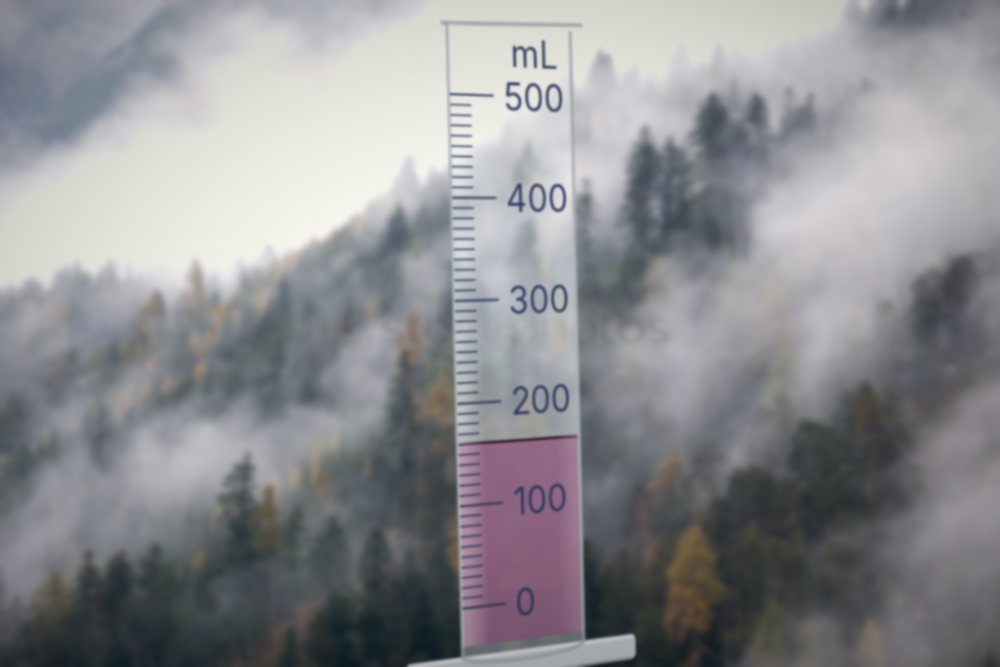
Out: mL 160
